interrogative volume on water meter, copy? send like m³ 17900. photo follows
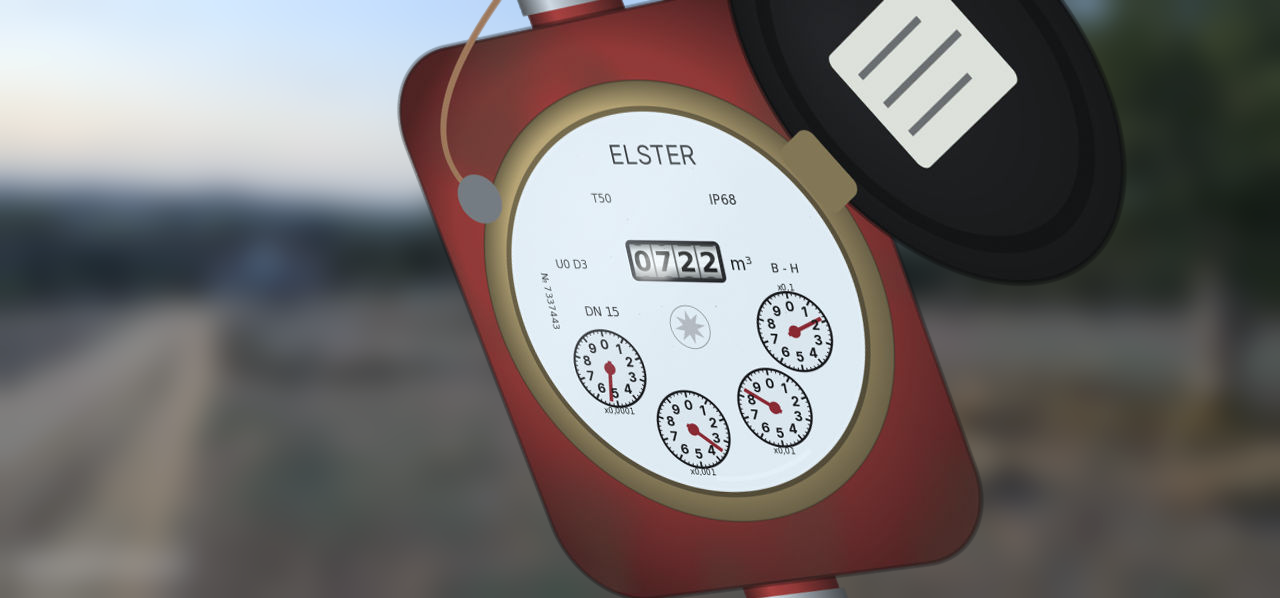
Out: m³ 722.1835
